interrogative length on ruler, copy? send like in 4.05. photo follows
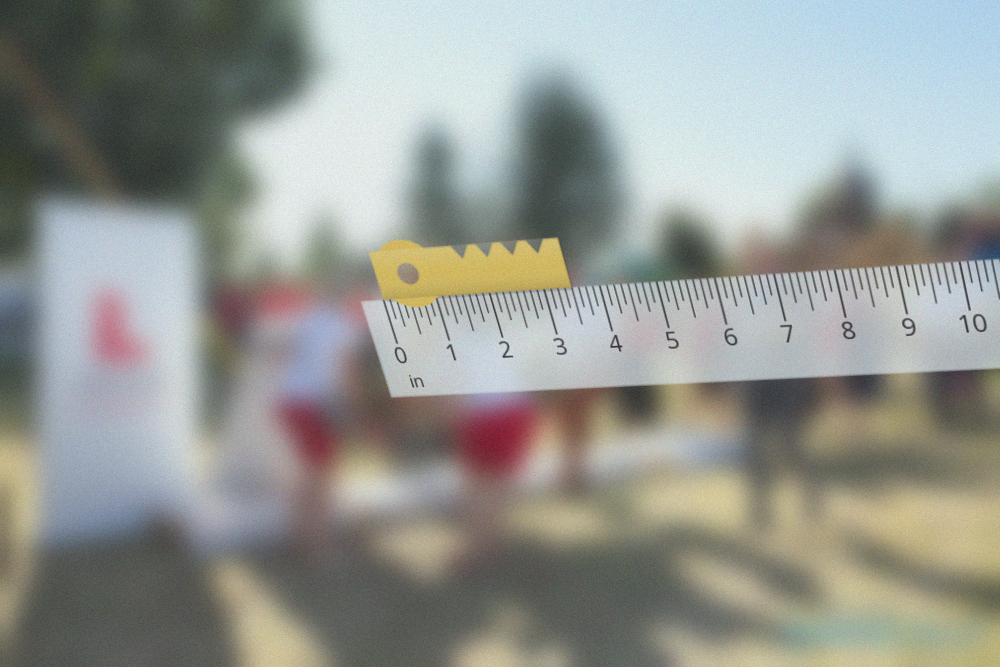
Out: in 3.5
